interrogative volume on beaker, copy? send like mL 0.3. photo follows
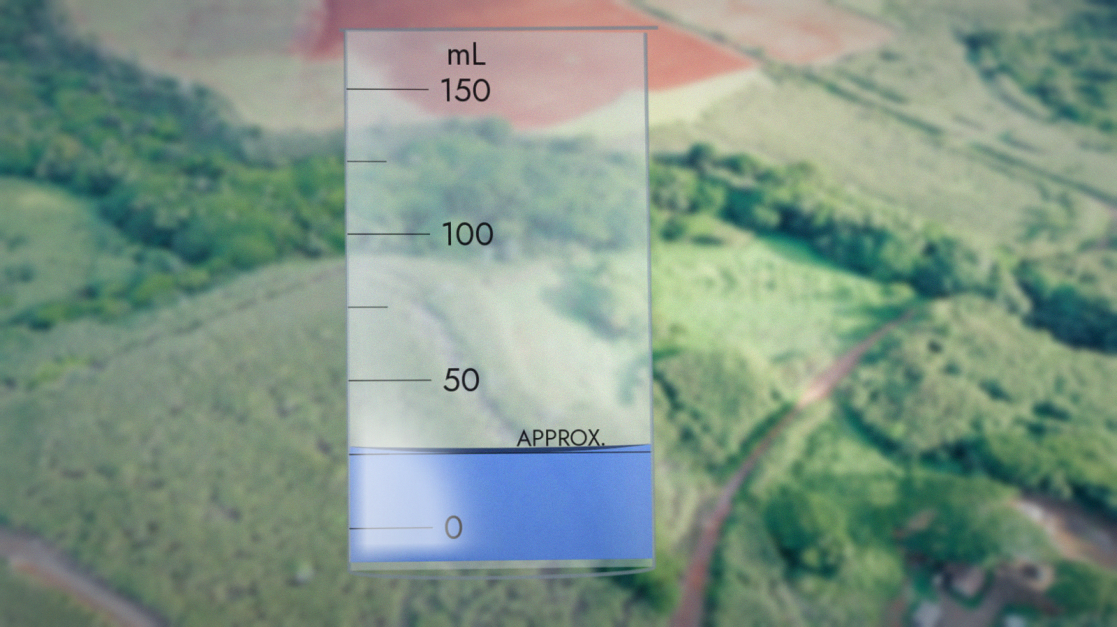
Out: mL 25
